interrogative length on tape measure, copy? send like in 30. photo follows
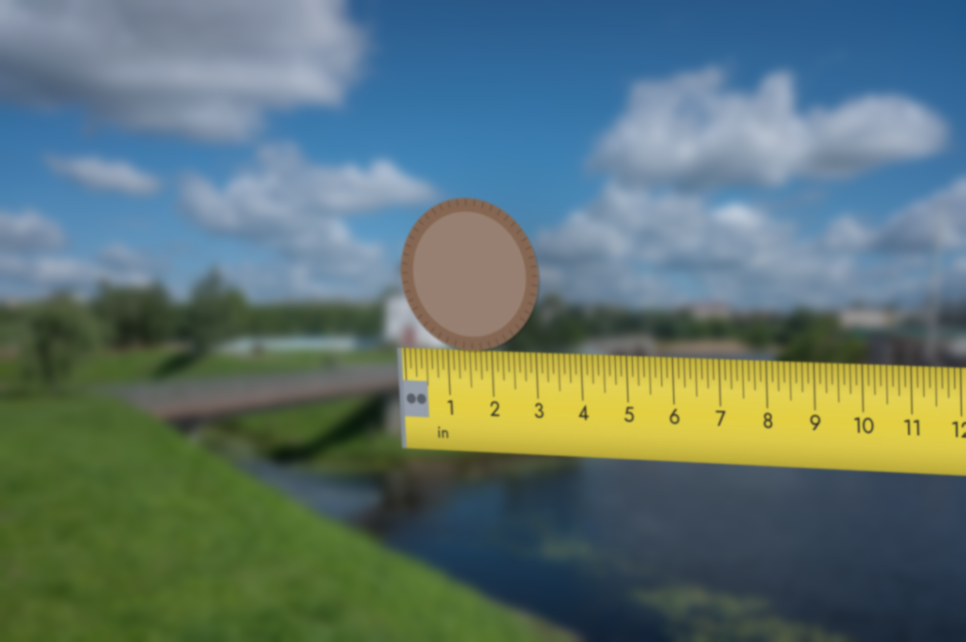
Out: in 3.125
